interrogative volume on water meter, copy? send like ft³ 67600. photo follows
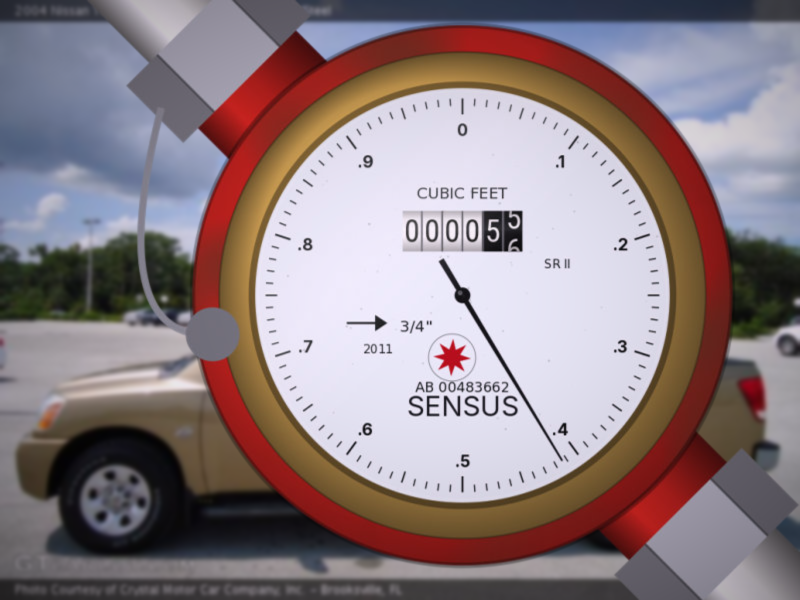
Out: ft³ 55.41
